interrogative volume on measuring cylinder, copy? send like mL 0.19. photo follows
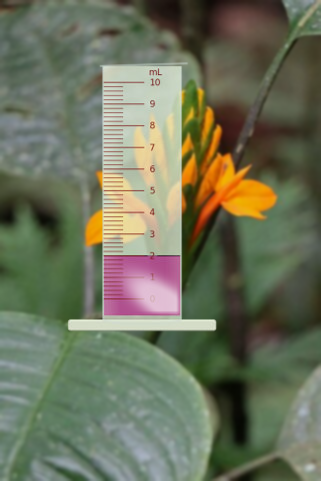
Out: mL 2
